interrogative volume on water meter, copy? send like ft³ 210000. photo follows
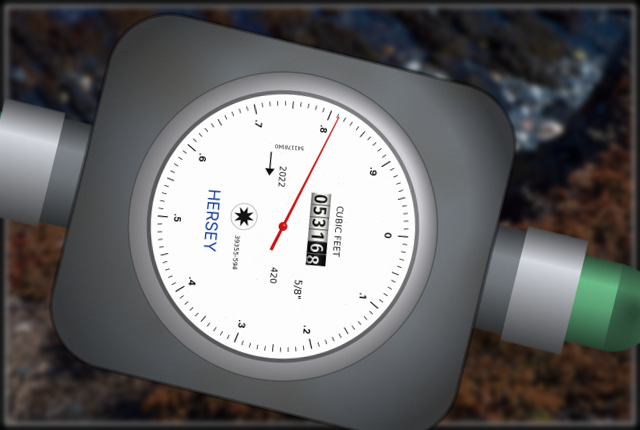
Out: ft³ 53167.81
